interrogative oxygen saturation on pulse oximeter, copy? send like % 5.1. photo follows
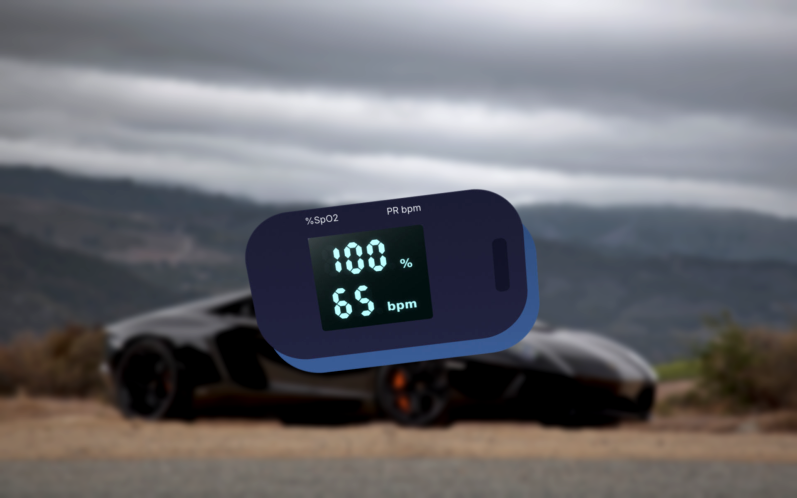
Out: % 100
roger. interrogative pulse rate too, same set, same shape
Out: bpm 65
